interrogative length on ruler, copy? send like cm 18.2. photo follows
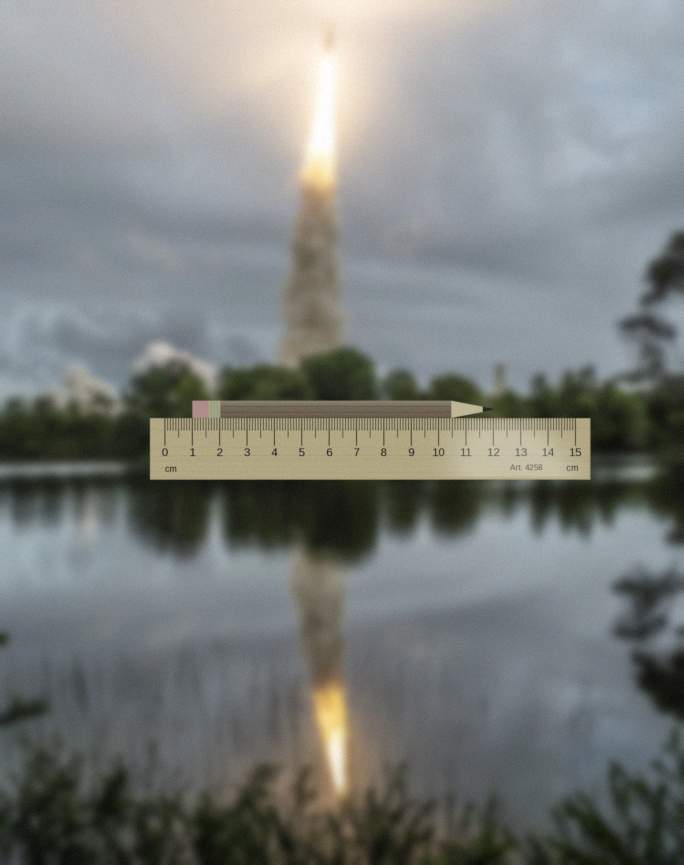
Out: cm 11
